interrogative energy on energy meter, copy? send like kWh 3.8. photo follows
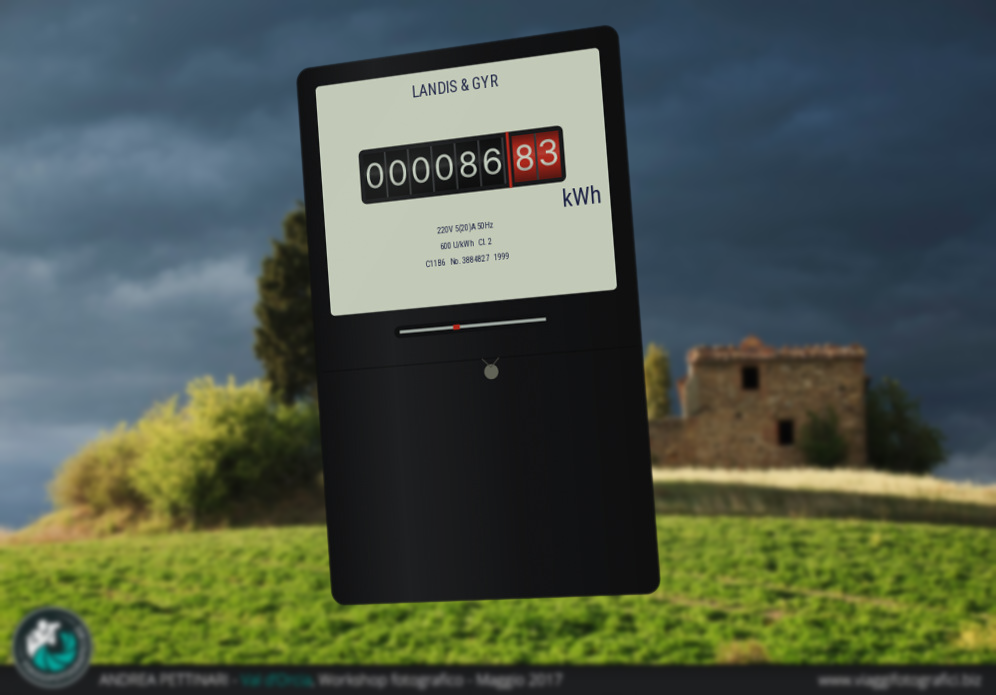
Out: kWh 86.83
